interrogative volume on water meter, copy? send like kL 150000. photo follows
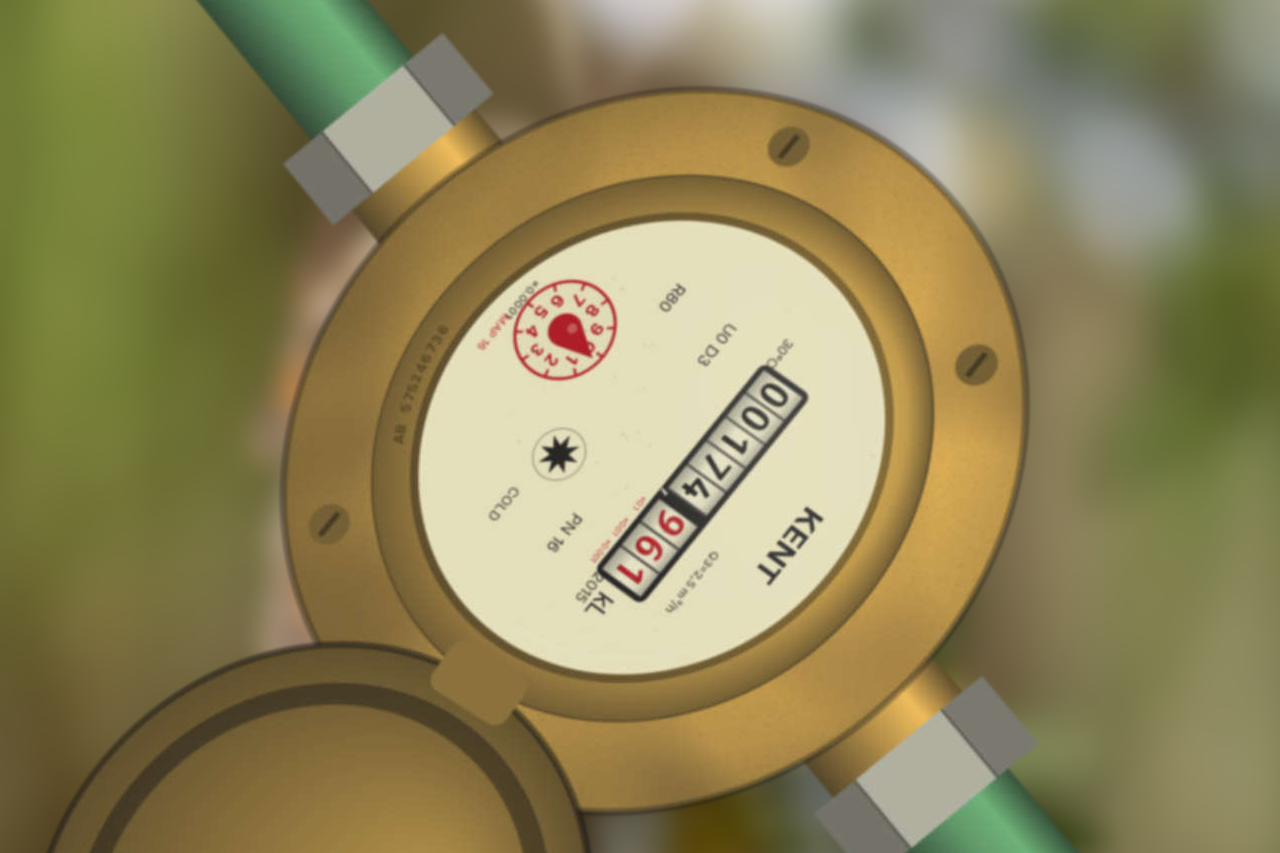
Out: kL 174.9610
